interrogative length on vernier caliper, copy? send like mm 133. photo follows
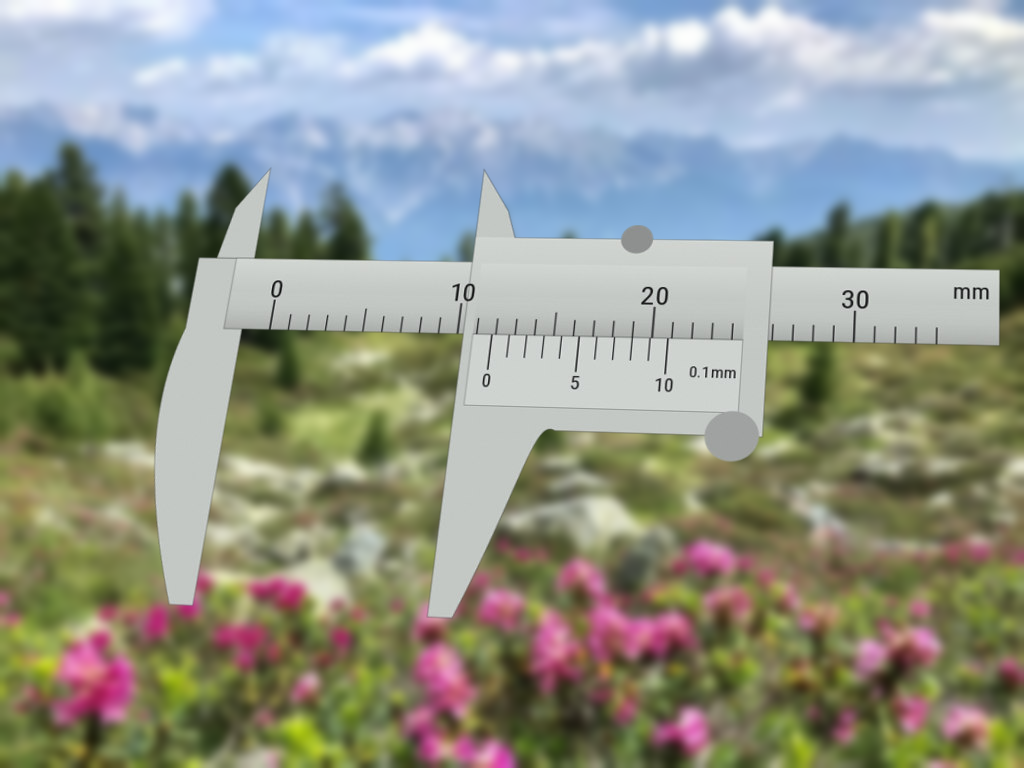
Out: mm 11.8
